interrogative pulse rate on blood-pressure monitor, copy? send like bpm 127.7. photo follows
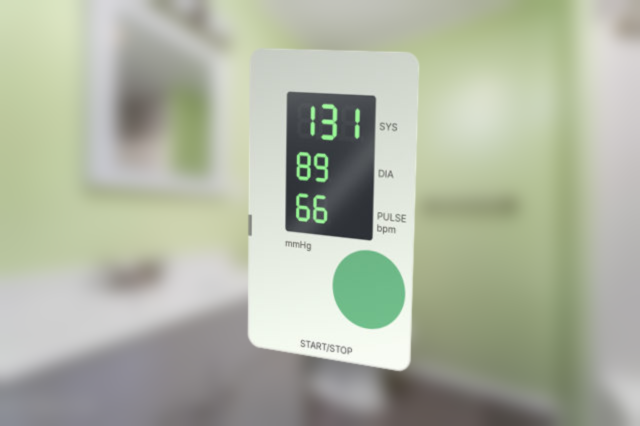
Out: bpm 66
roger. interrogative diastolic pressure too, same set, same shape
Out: mmHg 89
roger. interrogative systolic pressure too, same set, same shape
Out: mmHg 131
